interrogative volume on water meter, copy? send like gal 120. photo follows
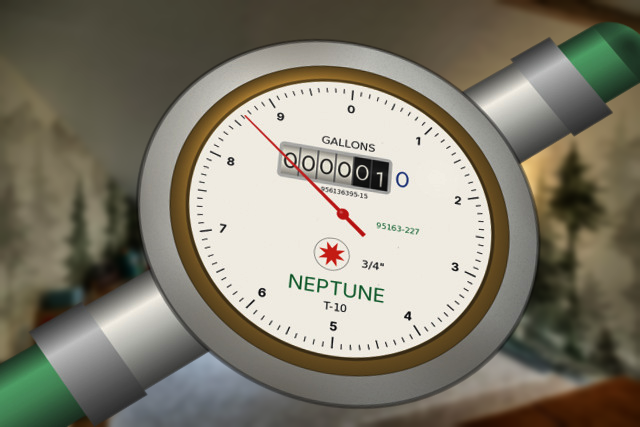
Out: gal 8.6
